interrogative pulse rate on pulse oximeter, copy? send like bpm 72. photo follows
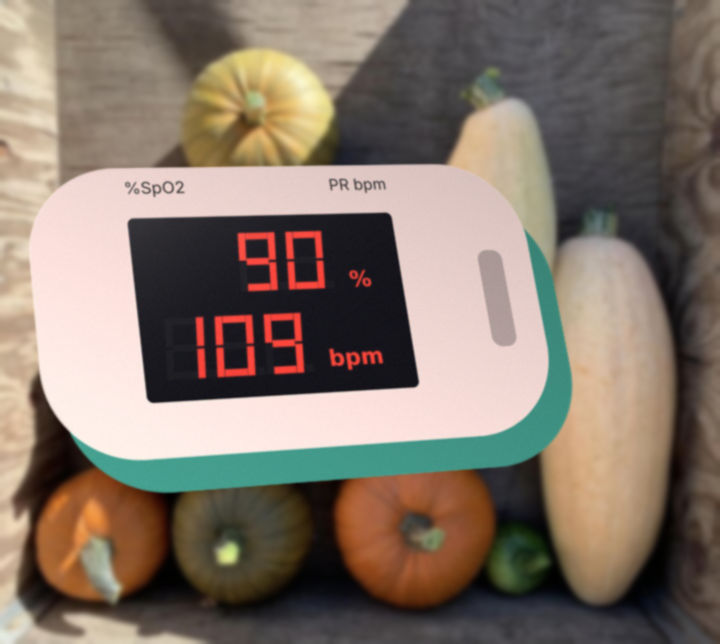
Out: bpm 109
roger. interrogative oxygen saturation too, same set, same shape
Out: % 90
